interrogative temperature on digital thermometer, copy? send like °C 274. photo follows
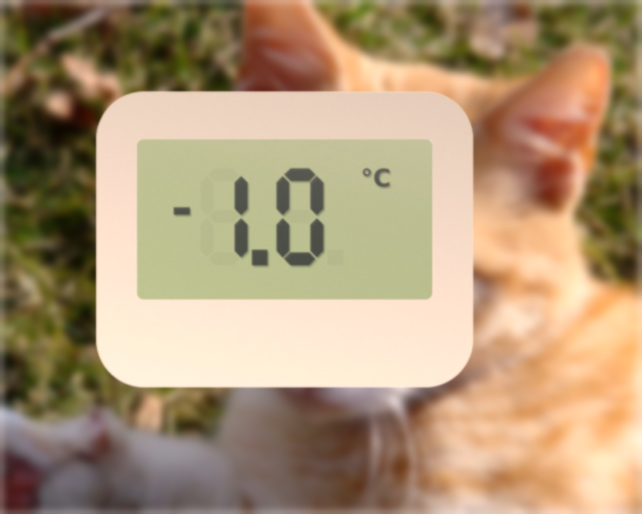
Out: °C -1.0
